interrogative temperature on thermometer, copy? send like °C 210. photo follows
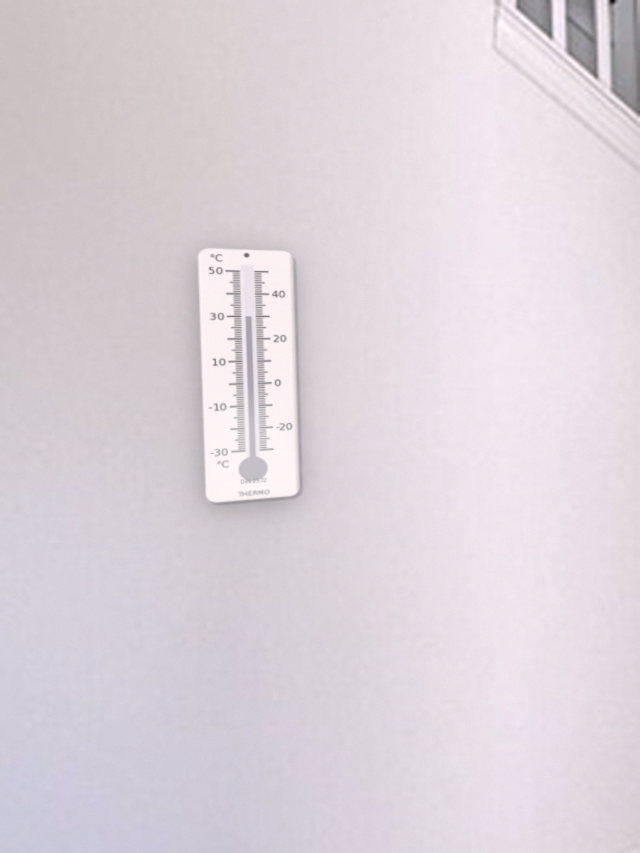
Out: °C 30
